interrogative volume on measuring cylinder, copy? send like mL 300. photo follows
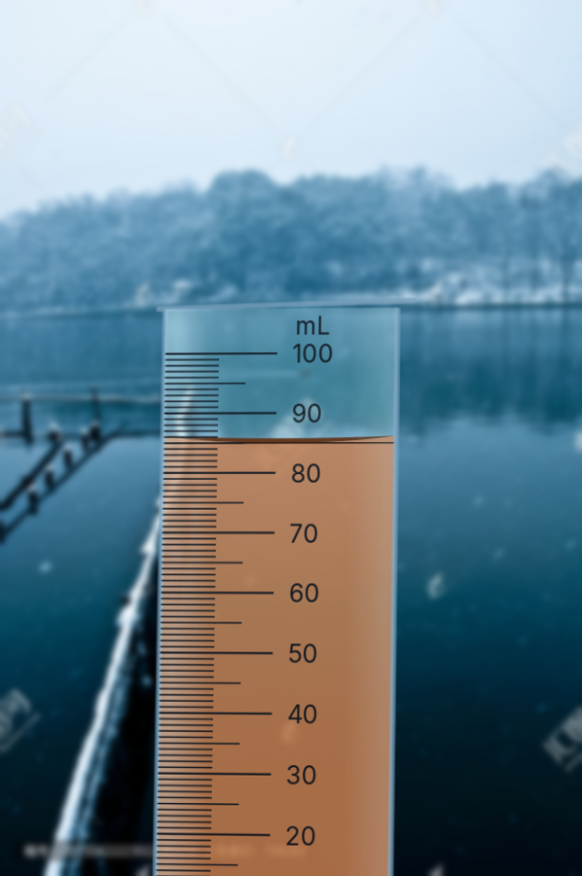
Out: mL 85
